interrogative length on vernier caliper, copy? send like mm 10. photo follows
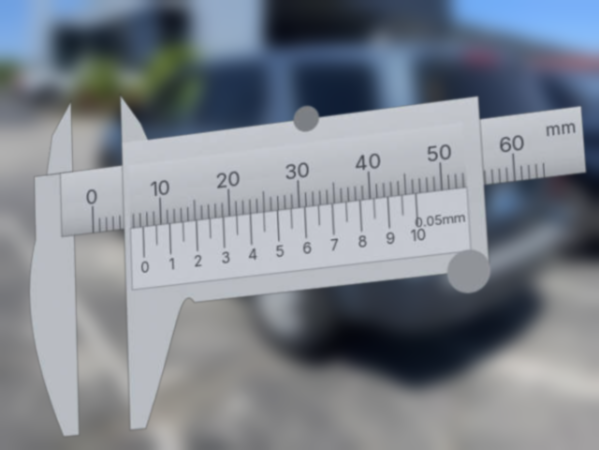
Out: mm 7.4
